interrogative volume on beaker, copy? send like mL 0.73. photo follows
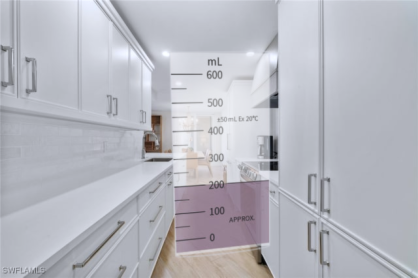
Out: mL 200
